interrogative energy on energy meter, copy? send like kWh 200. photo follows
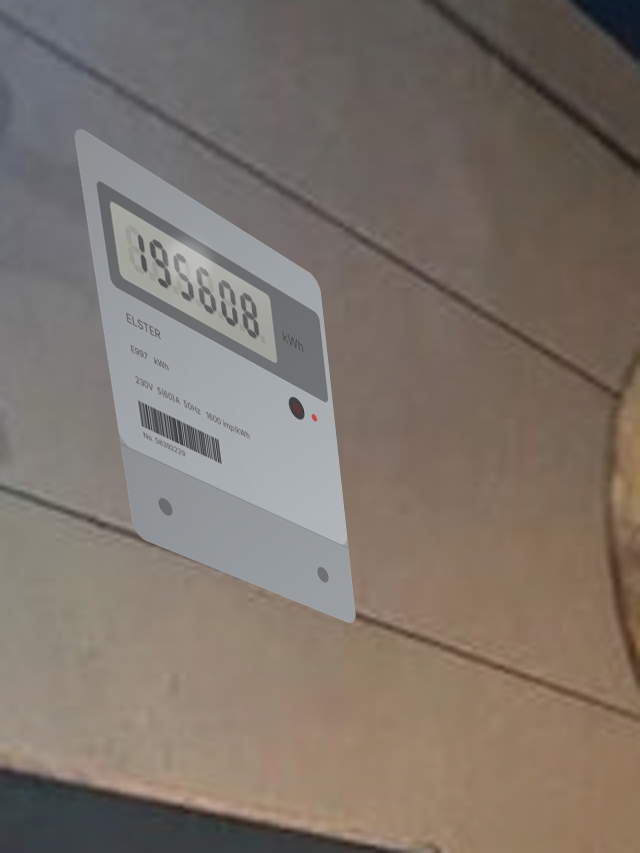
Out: kWh 195608
